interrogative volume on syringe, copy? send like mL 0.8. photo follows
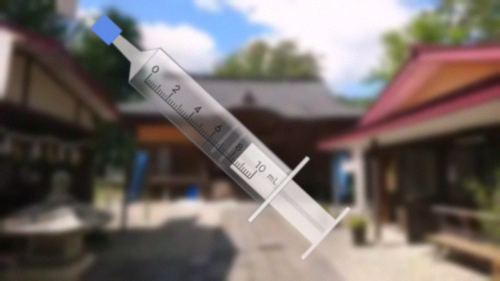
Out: mL 6
